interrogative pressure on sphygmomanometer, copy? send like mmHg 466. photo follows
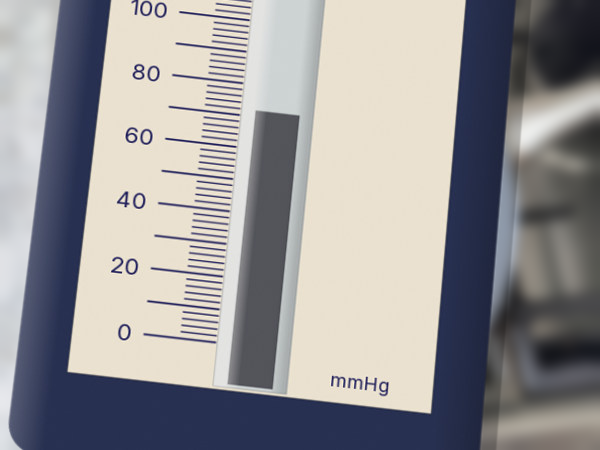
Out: mmHg 72
